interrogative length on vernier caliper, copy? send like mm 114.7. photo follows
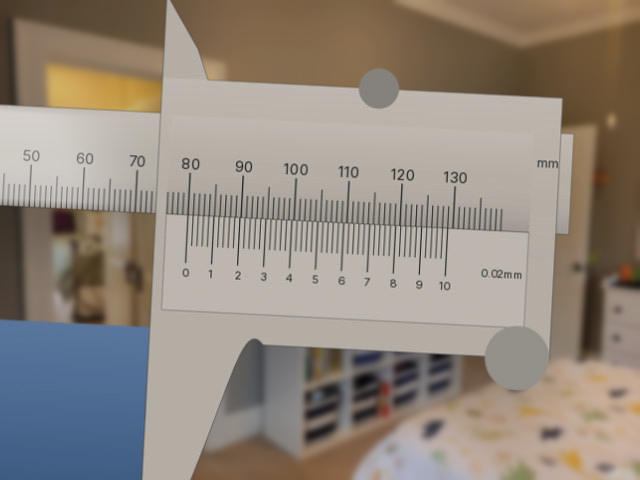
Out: mm 80.0
